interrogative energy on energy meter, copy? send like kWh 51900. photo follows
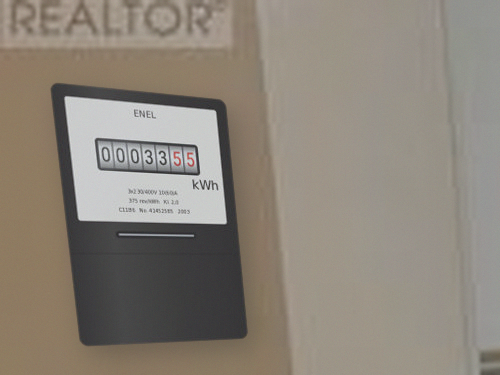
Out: kWh 33.55
